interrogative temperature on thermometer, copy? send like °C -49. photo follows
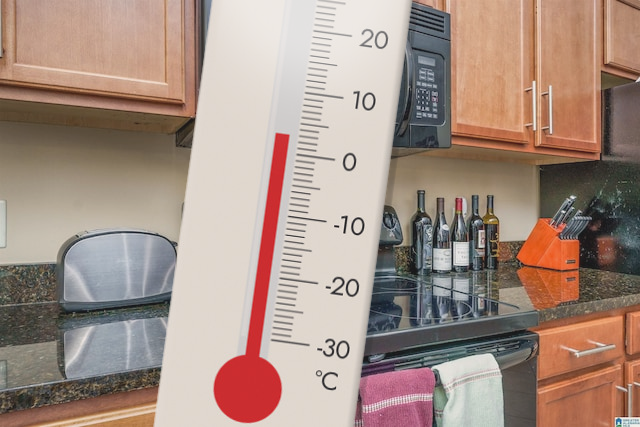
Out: °C 3
